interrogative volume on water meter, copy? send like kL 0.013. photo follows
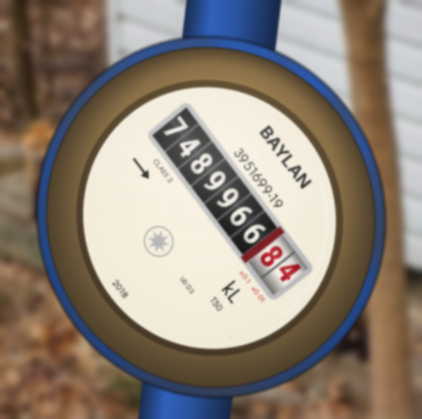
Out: kL 7489966.84
